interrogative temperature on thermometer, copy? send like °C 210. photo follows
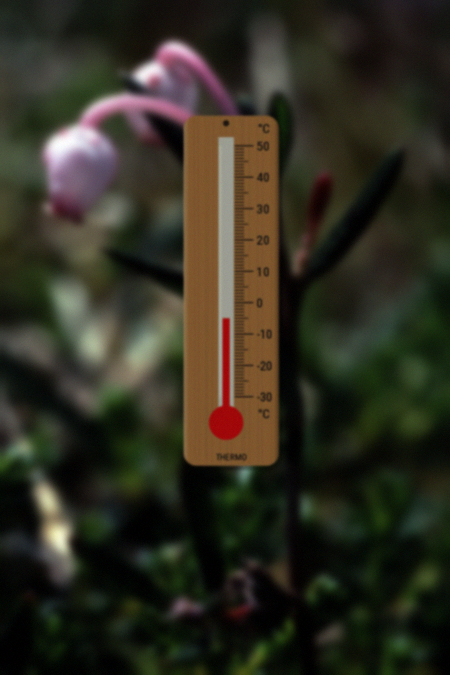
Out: °C -5
